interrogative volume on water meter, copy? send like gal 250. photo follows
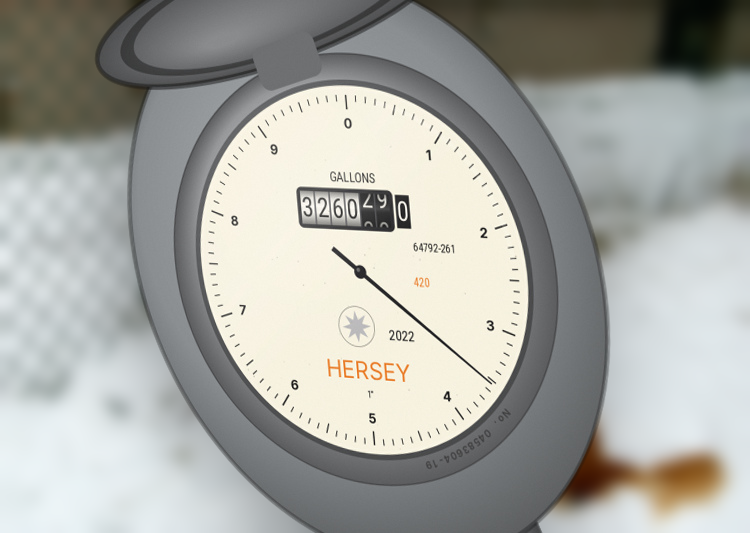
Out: gal 3260293.5
